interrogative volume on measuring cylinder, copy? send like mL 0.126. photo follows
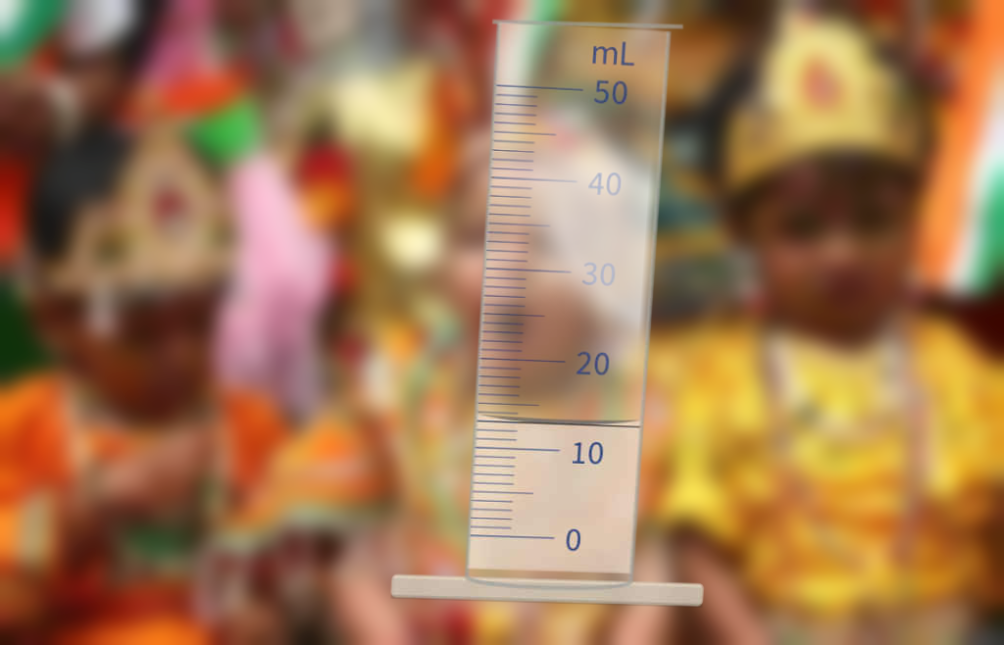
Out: mL 13
